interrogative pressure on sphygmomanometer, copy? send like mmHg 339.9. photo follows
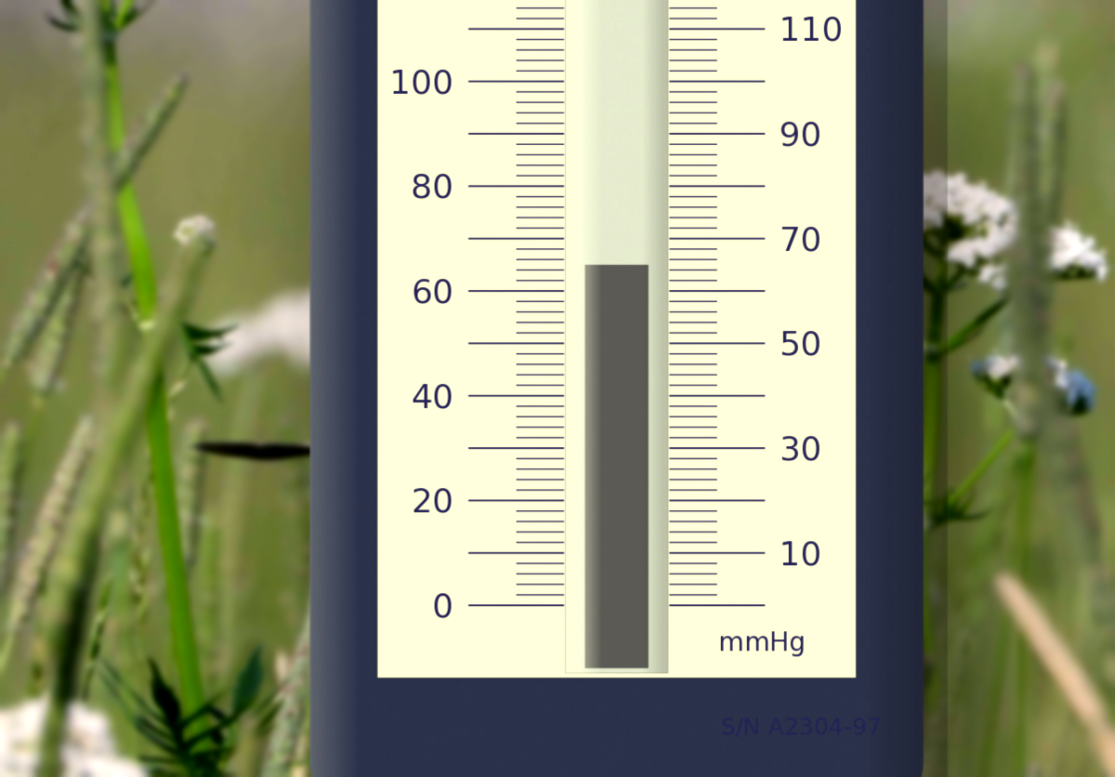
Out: mmHg 65
